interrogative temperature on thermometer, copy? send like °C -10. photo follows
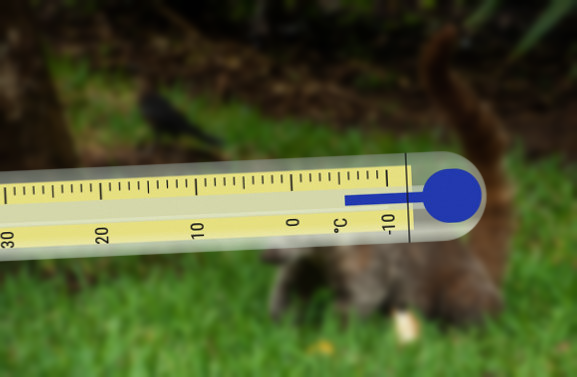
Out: °C -5.5
